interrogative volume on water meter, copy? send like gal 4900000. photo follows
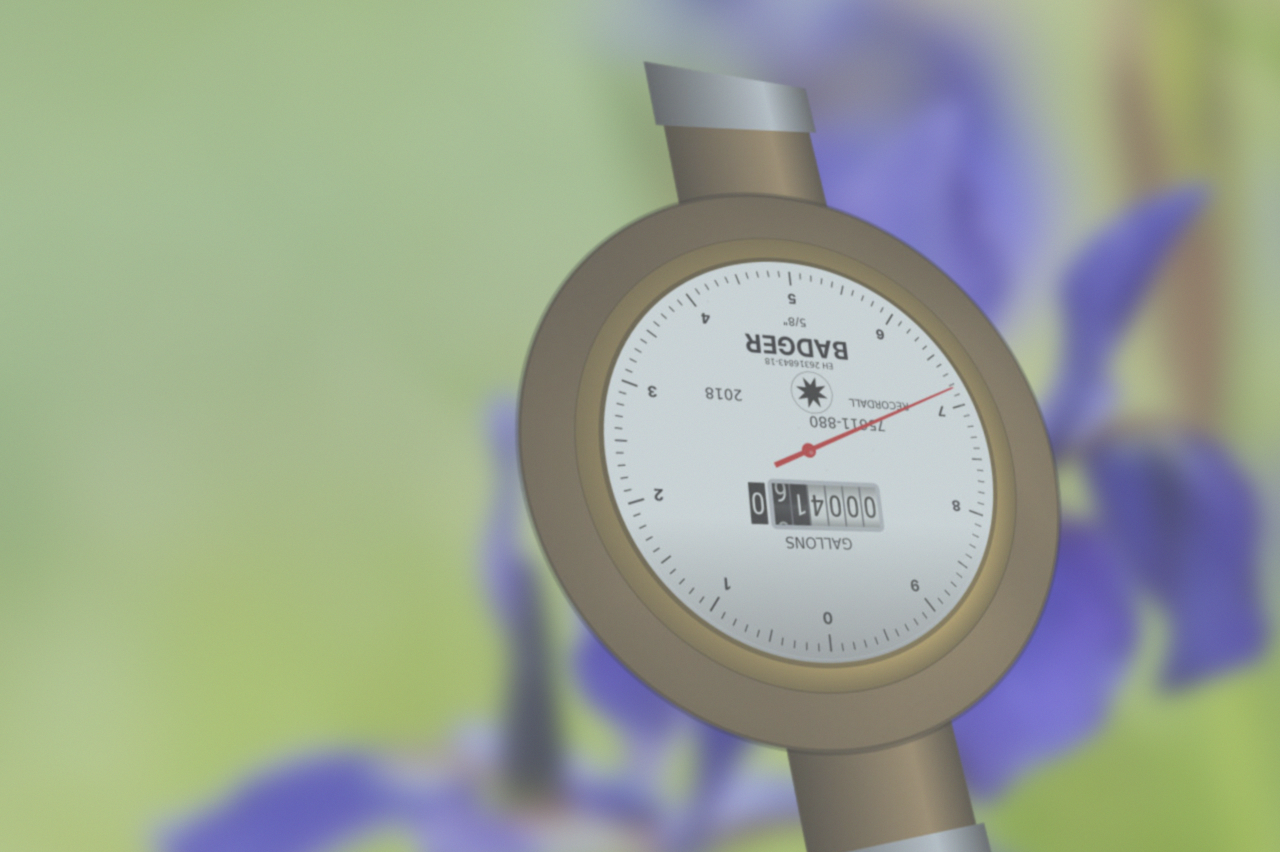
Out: gal 4156.8
